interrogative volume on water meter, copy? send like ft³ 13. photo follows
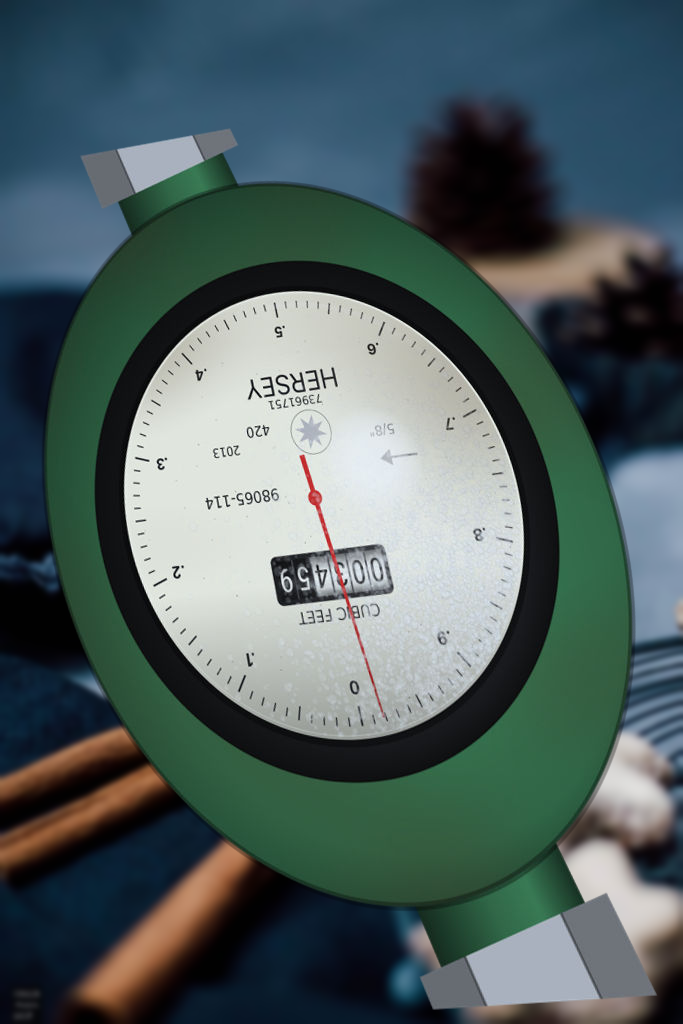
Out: ft³ 3458.98
